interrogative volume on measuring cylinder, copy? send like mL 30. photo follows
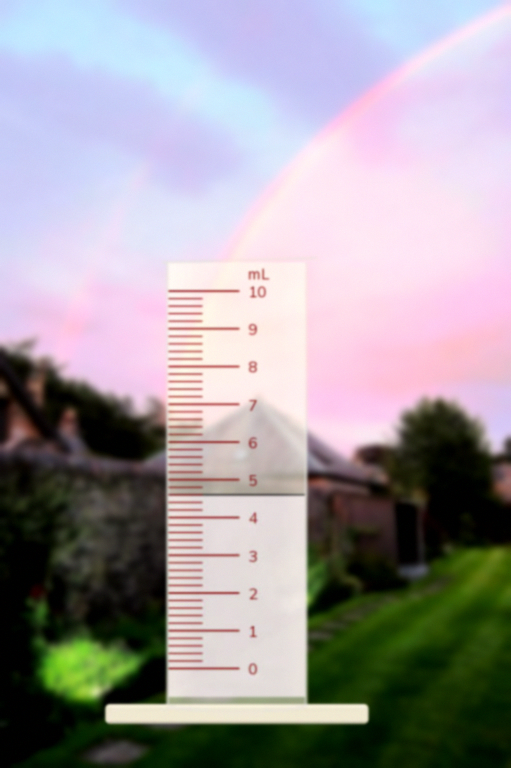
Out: mL 4.6
